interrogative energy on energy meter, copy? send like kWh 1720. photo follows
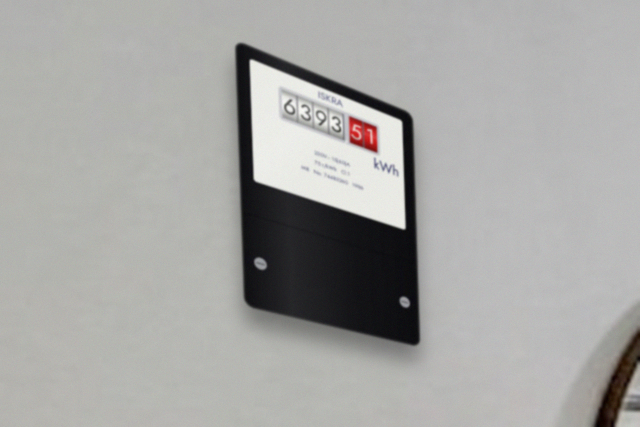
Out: kWh 6393.51
